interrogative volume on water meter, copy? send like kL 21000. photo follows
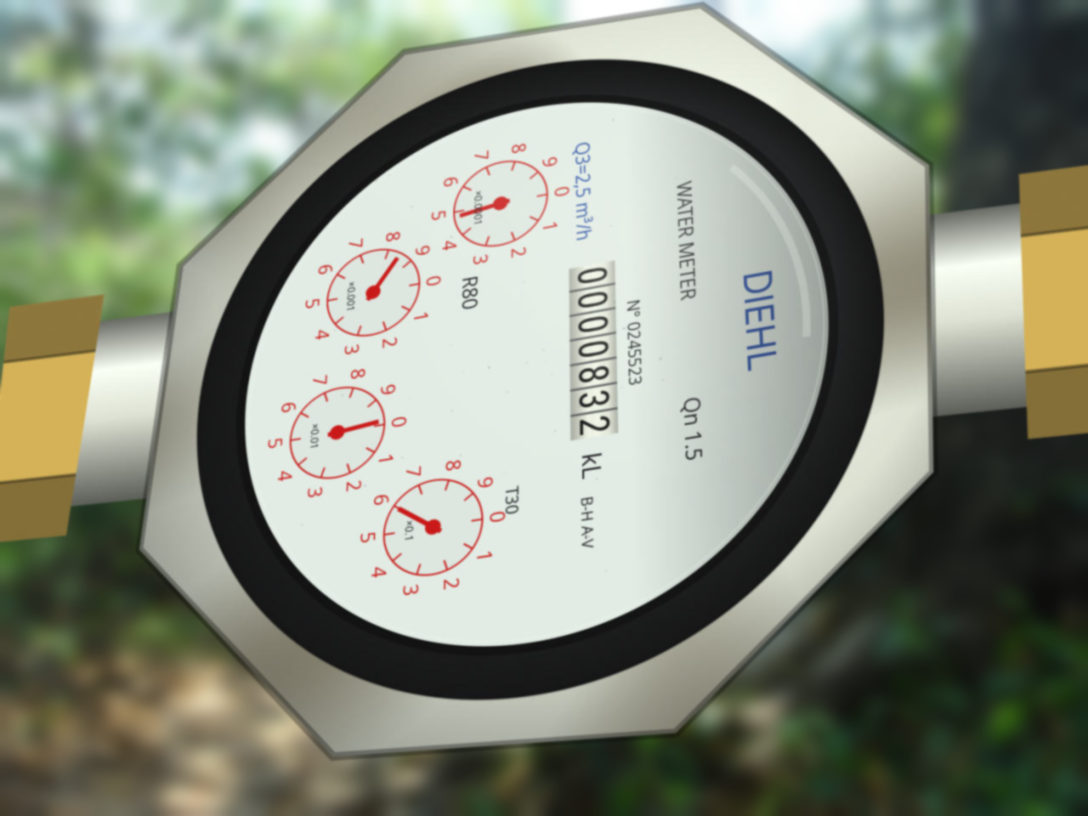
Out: kL 832.5984
